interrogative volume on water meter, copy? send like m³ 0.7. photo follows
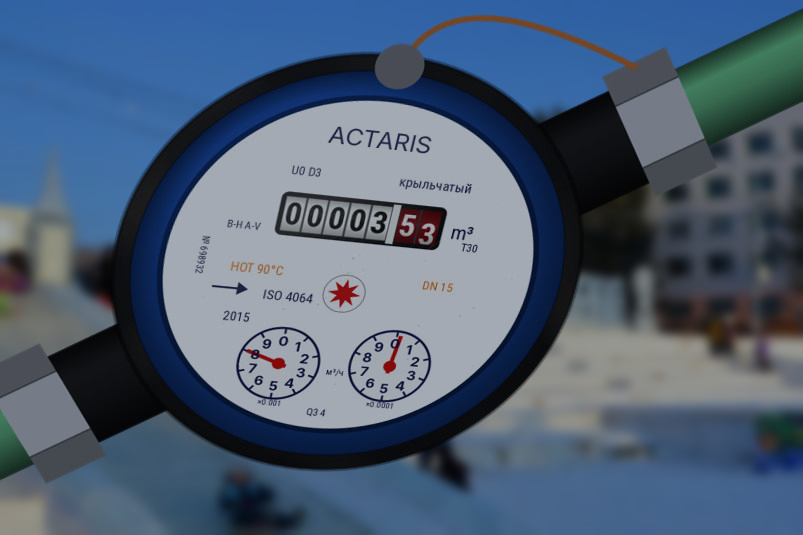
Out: m³ 3.5280
